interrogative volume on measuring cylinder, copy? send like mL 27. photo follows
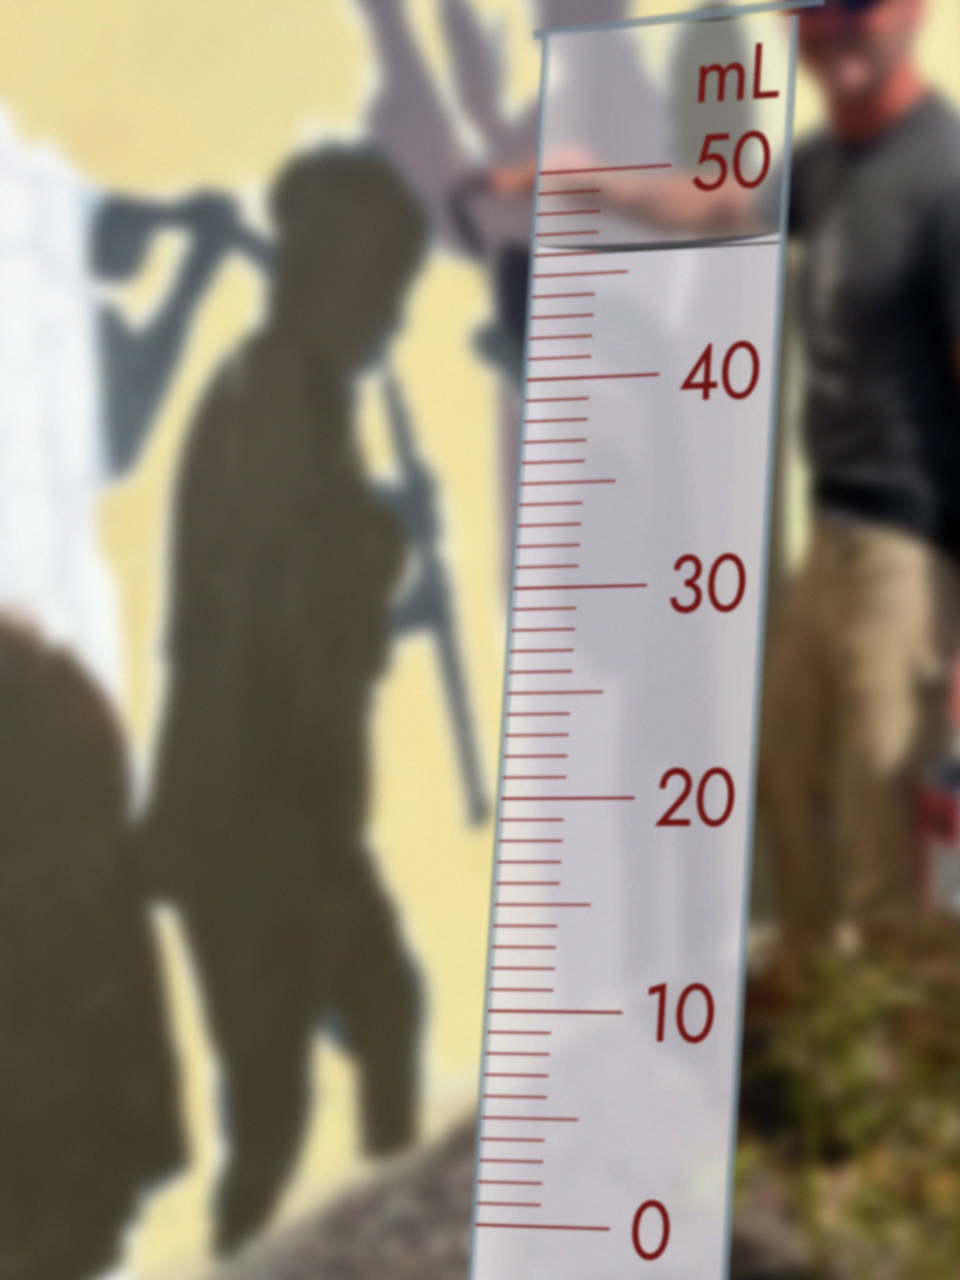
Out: mL 46
